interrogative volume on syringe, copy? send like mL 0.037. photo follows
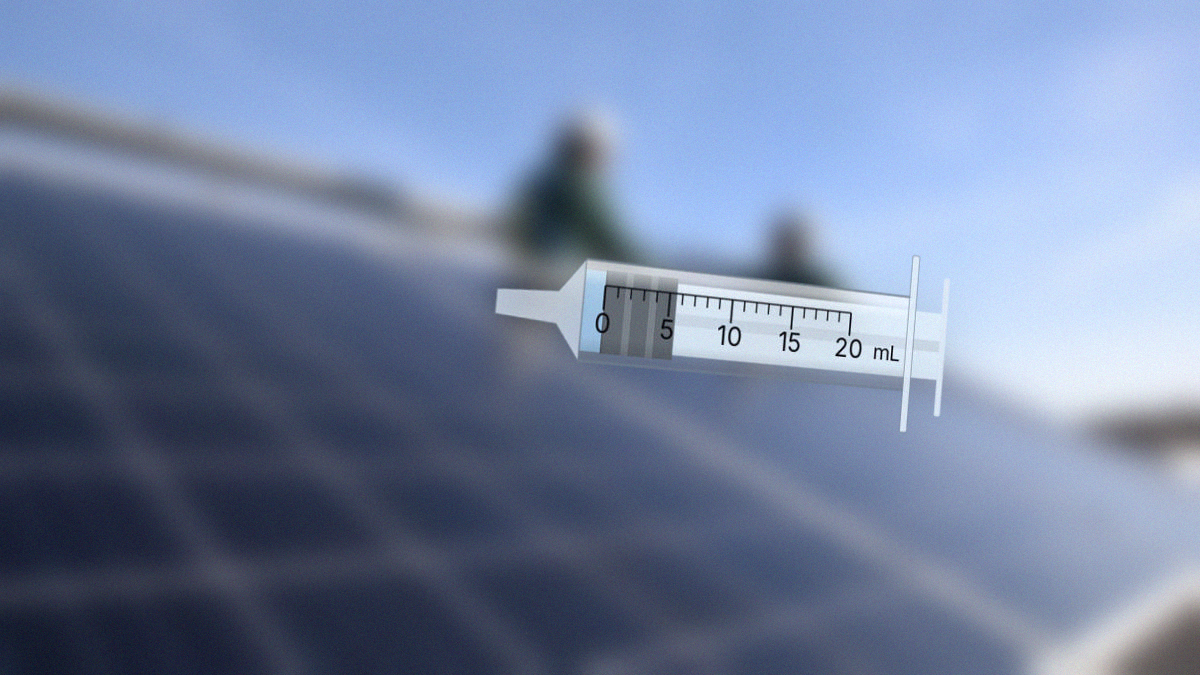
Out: mL 0
